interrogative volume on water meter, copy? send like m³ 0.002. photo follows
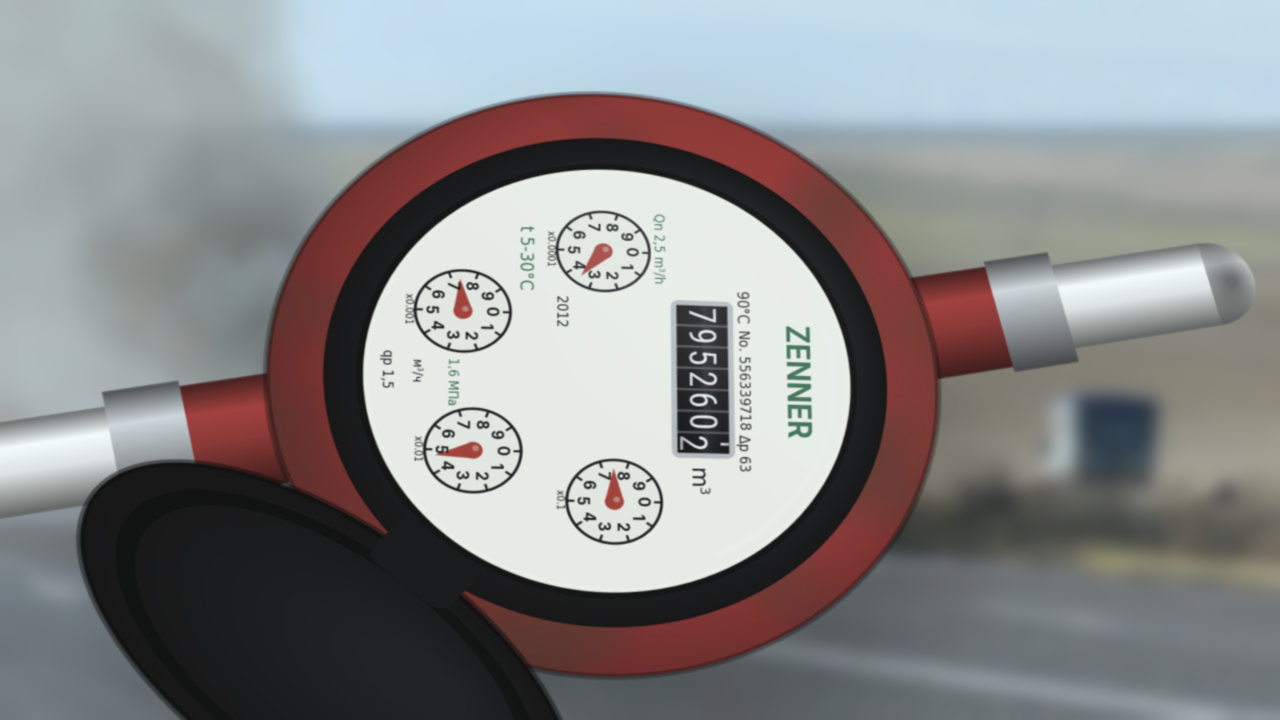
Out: m³ 7952601.7473
